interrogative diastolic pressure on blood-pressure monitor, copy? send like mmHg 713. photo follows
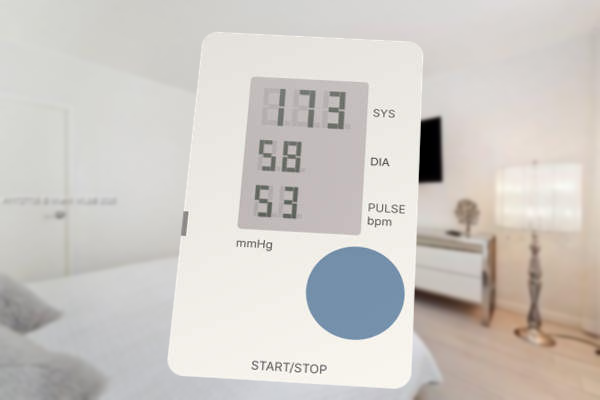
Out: mmHg 58
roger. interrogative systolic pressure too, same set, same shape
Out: mmHg 173
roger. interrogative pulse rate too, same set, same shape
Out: bpm 53
